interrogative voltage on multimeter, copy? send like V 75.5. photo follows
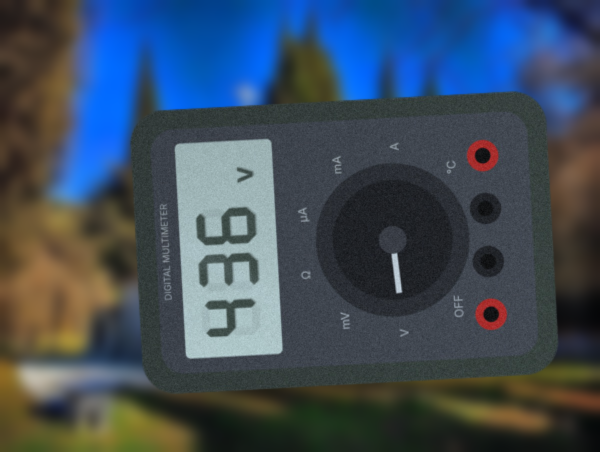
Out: V 436
